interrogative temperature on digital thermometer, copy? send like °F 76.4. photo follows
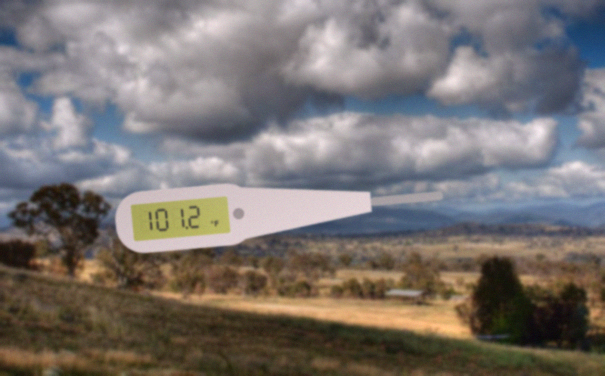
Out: °F 101.2
